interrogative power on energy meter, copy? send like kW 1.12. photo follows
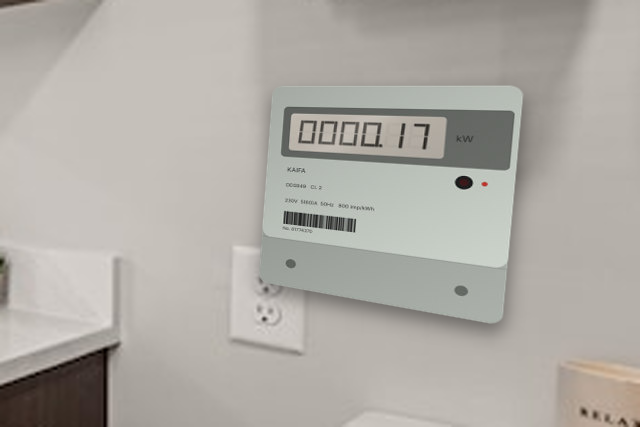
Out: kW 0.17
